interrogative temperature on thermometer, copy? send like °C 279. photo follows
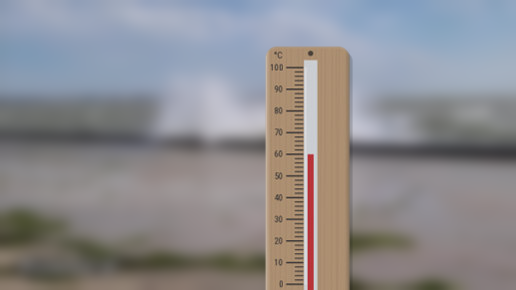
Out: °C 60
